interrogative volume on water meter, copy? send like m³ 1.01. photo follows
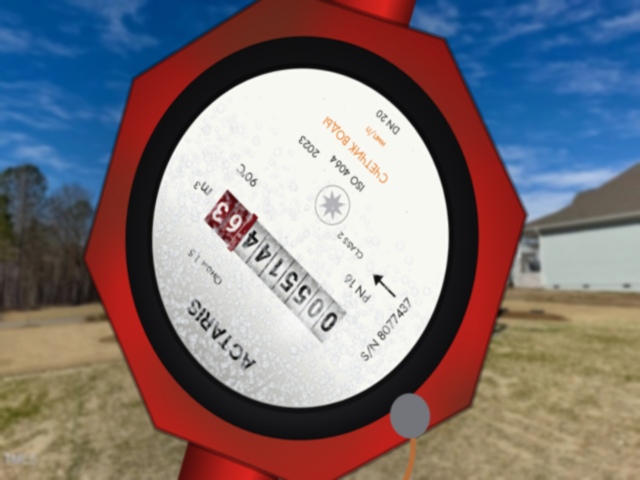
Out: m³ 55144.63
